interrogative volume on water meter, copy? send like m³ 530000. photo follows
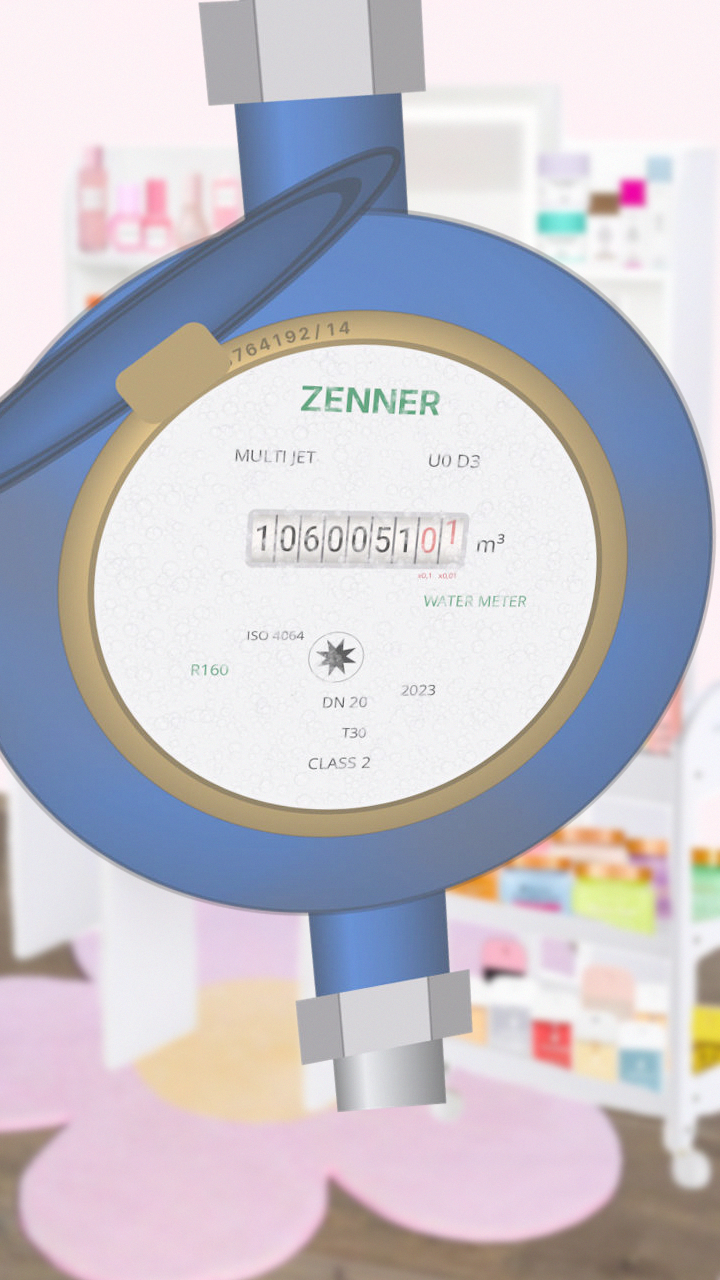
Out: m³ 1060051.01
